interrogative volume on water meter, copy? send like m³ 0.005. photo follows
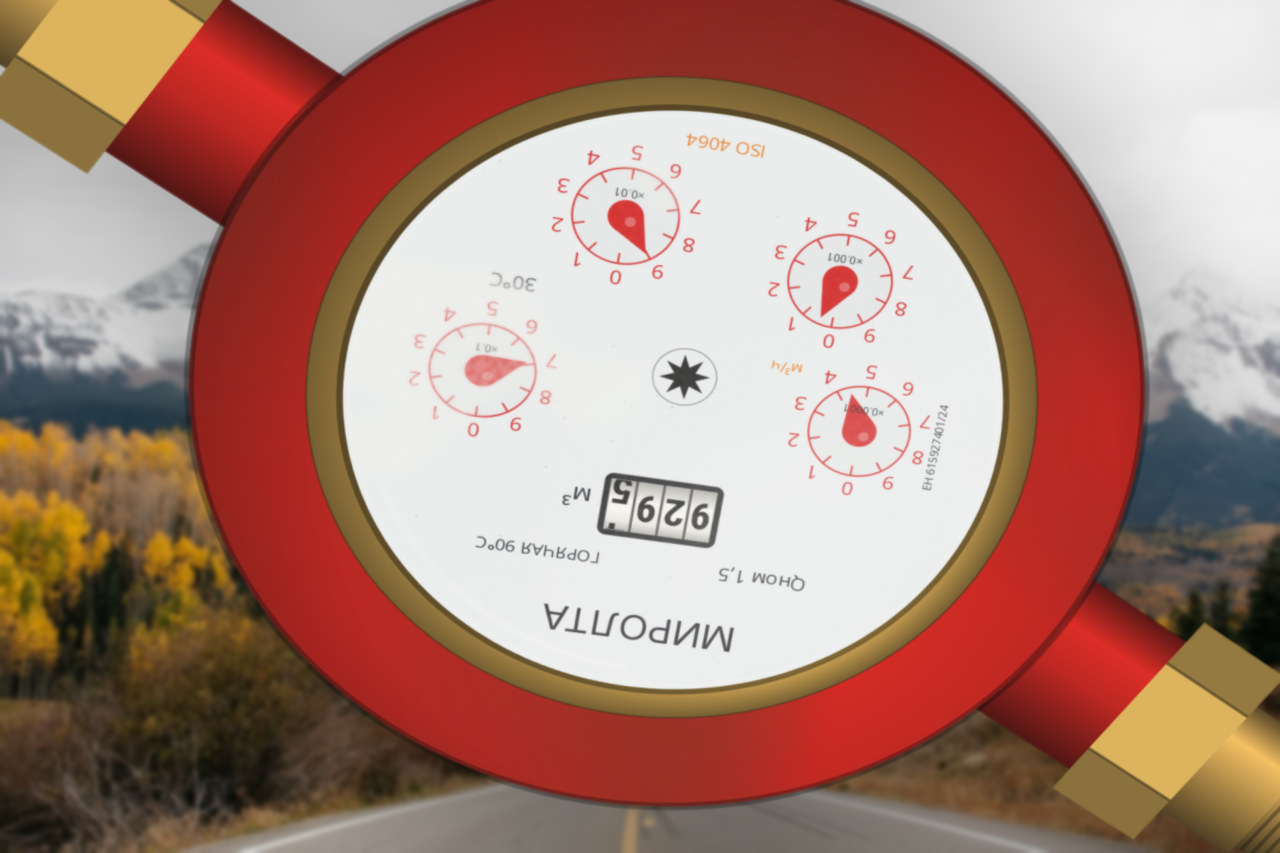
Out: m³ 9294.6904
